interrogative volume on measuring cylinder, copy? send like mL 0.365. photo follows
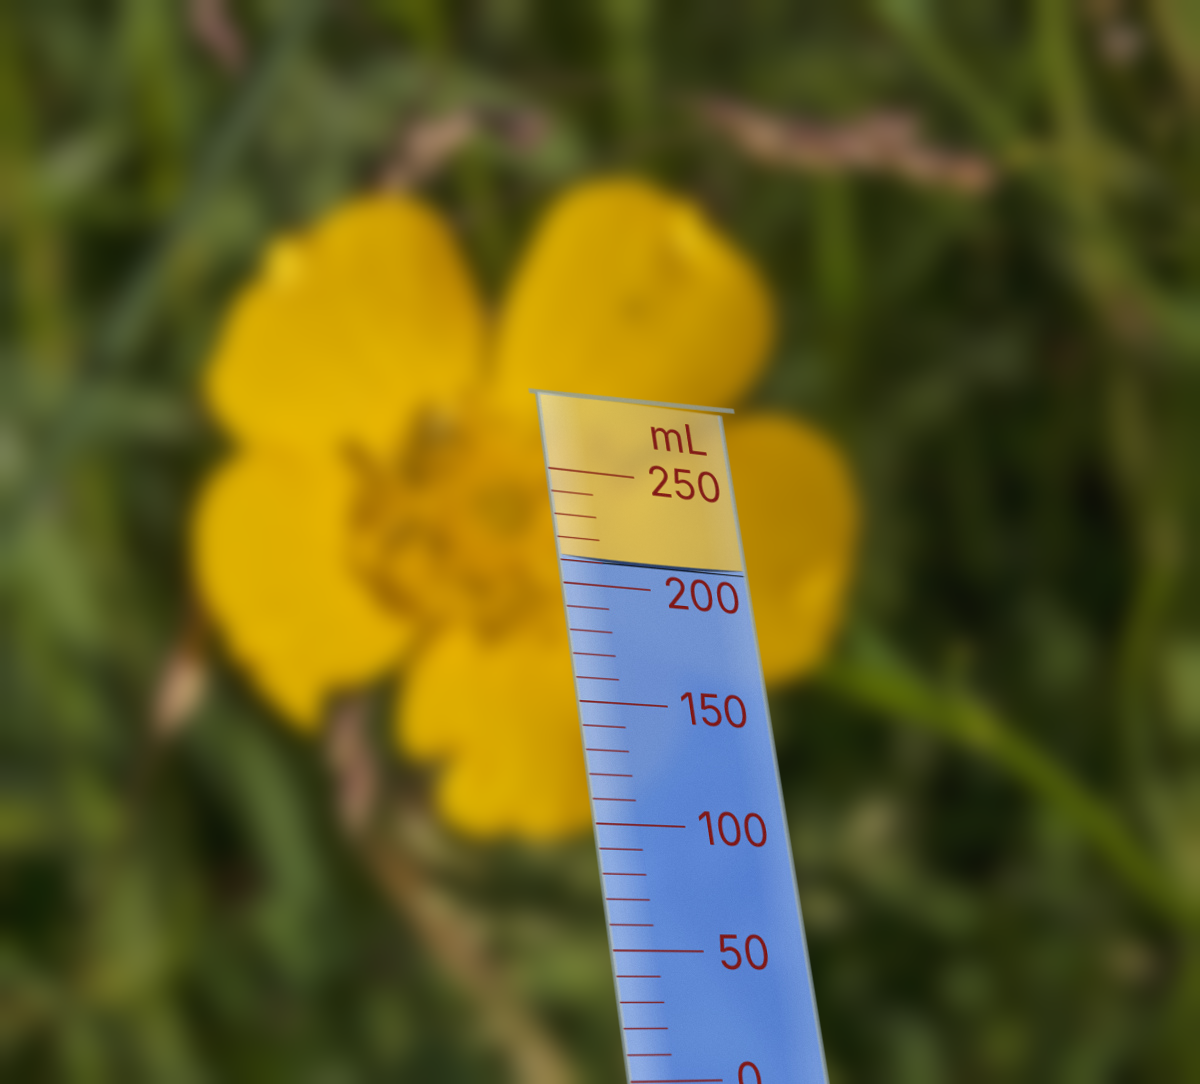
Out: mL 210
